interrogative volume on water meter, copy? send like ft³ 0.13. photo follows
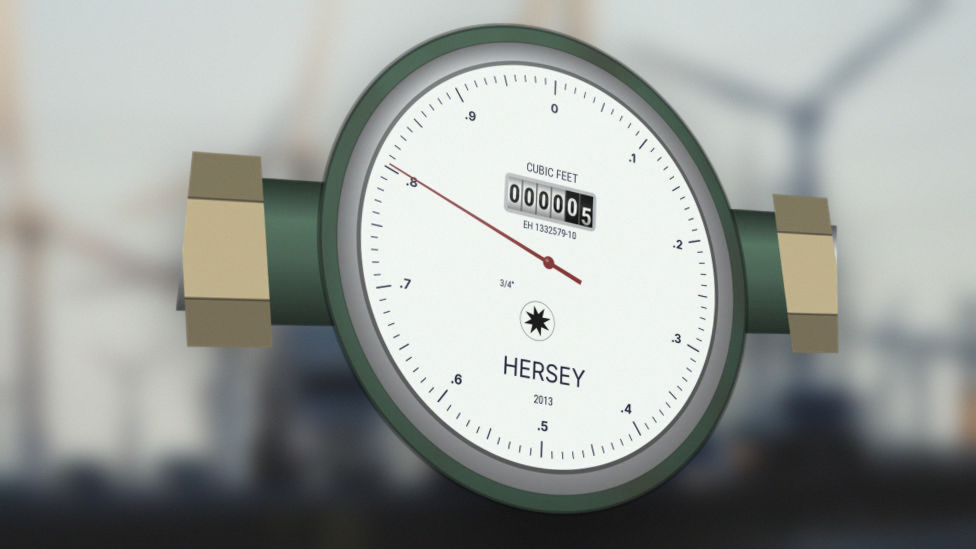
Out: ft³ 4.80
